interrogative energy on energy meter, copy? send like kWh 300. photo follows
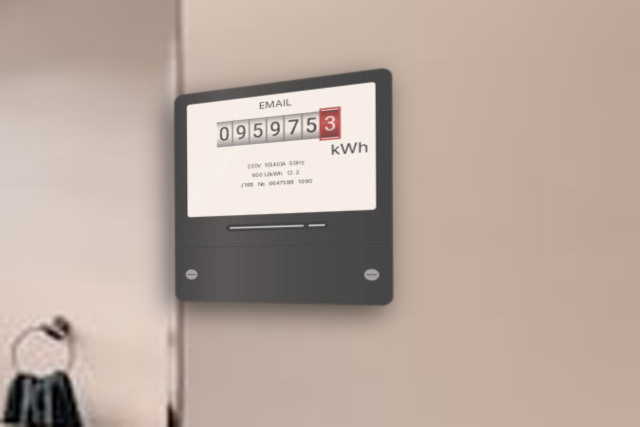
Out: kWh 95975.3
